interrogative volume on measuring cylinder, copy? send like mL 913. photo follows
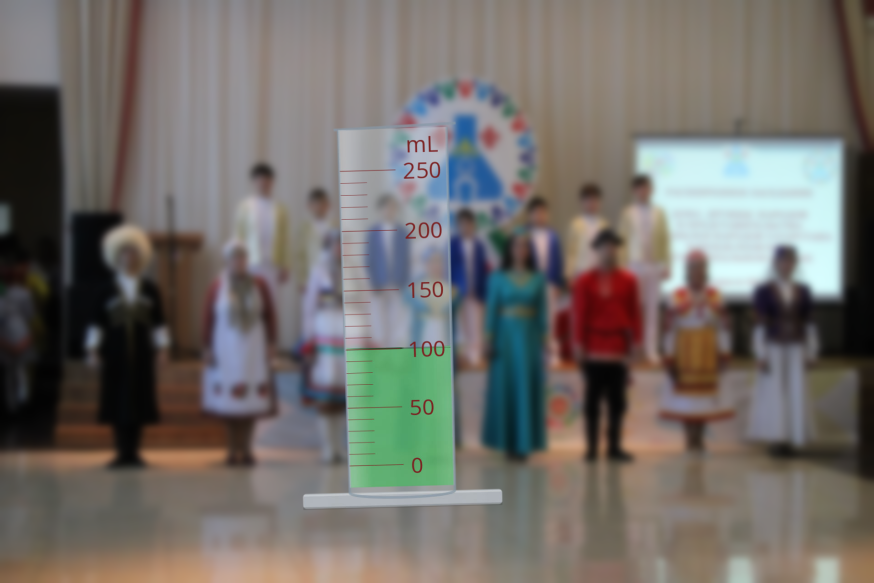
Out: mL 100
